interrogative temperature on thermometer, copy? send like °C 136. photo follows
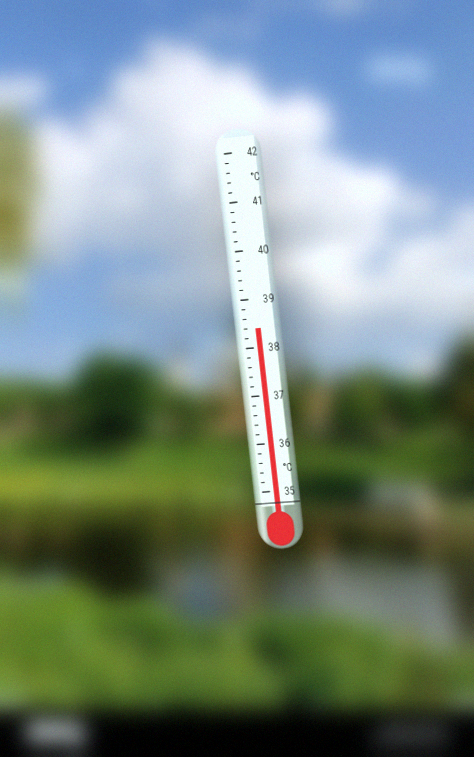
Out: °C 38.4
